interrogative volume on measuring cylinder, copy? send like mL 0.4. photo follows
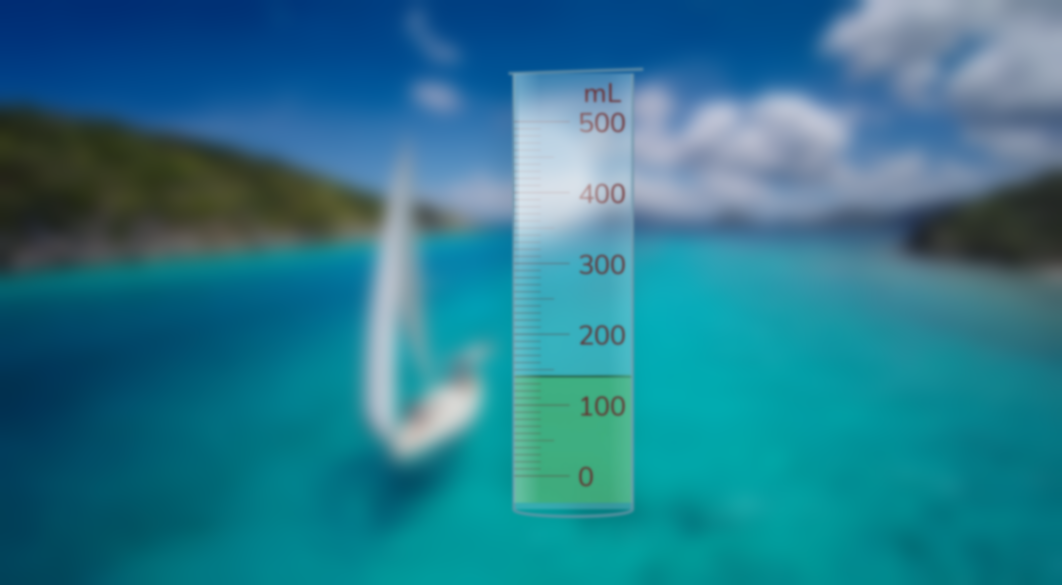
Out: mL 140
